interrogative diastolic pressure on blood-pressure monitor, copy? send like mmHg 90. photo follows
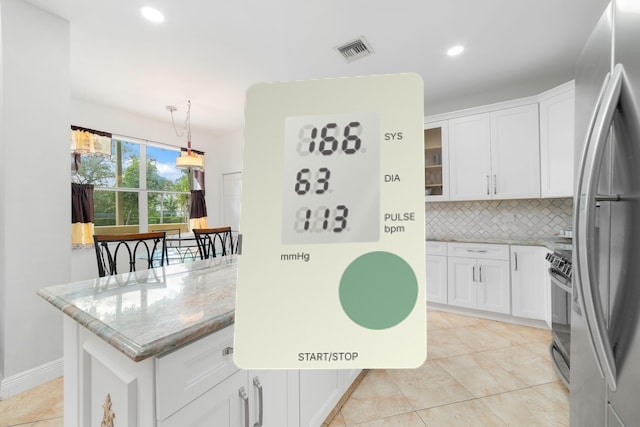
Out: mmHg 63
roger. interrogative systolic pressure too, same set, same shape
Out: mmHg 166
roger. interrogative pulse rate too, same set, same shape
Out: bpm 113
